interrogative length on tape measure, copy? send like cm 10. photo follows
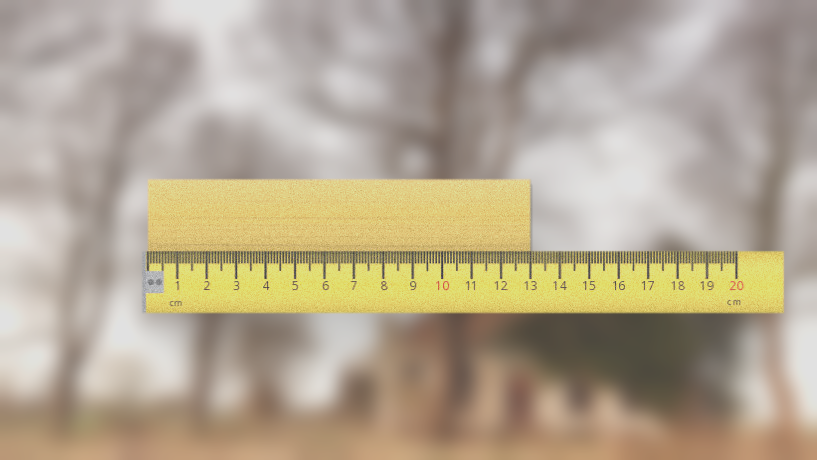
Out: cm 13
